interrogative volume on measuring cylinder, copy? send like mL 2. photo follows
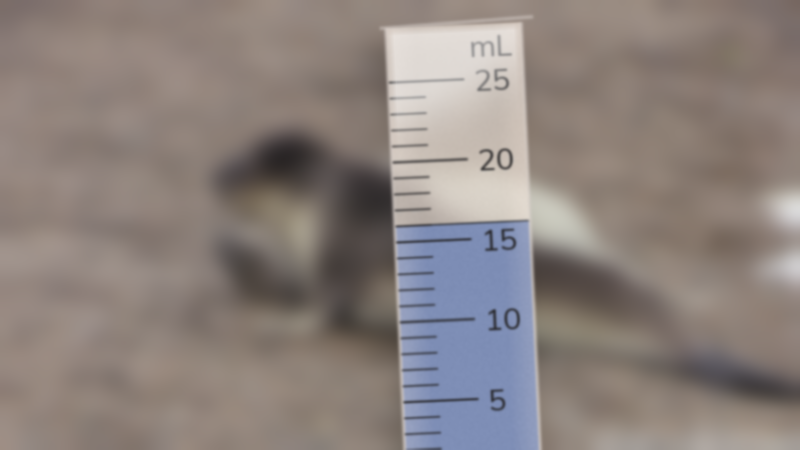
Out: mL 16
